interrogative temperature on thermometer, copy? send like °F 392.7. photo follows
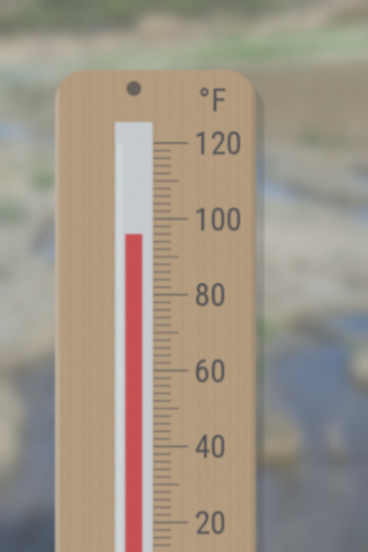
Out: °F 96
